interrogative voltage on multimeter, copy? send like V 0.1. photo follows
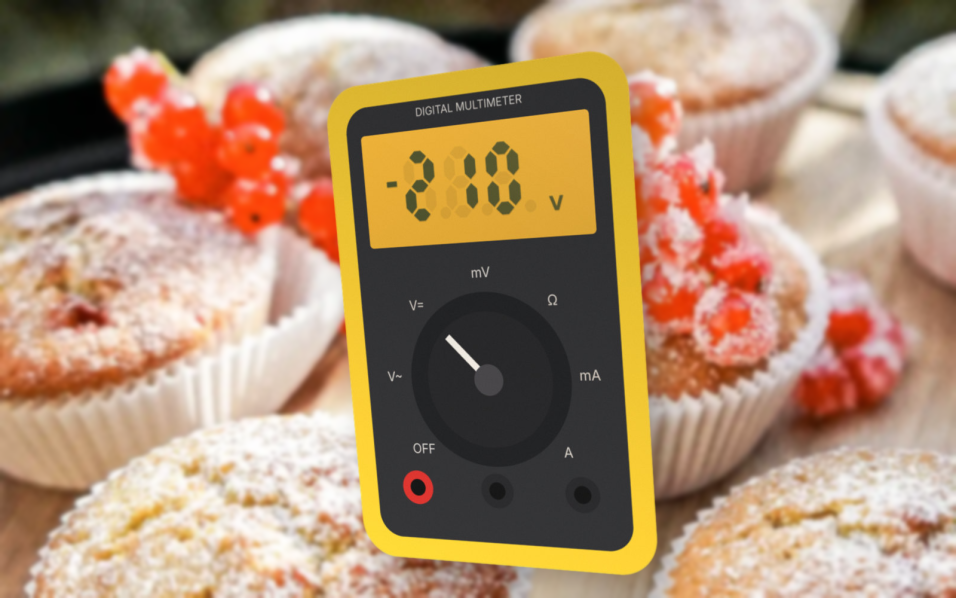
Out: V -210
